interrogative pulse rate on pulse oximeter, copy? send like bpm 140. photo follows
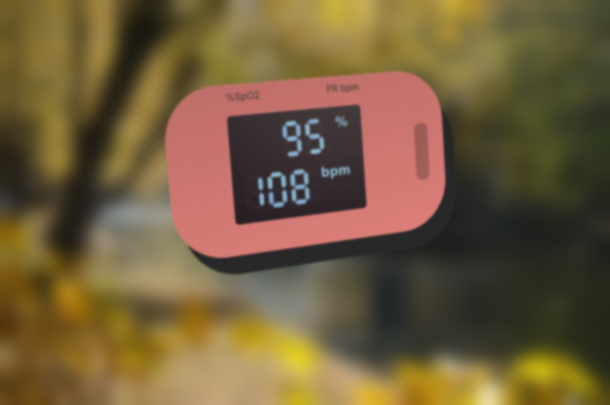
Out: bpm 108
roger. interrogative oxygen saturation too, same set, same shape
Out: % 95
